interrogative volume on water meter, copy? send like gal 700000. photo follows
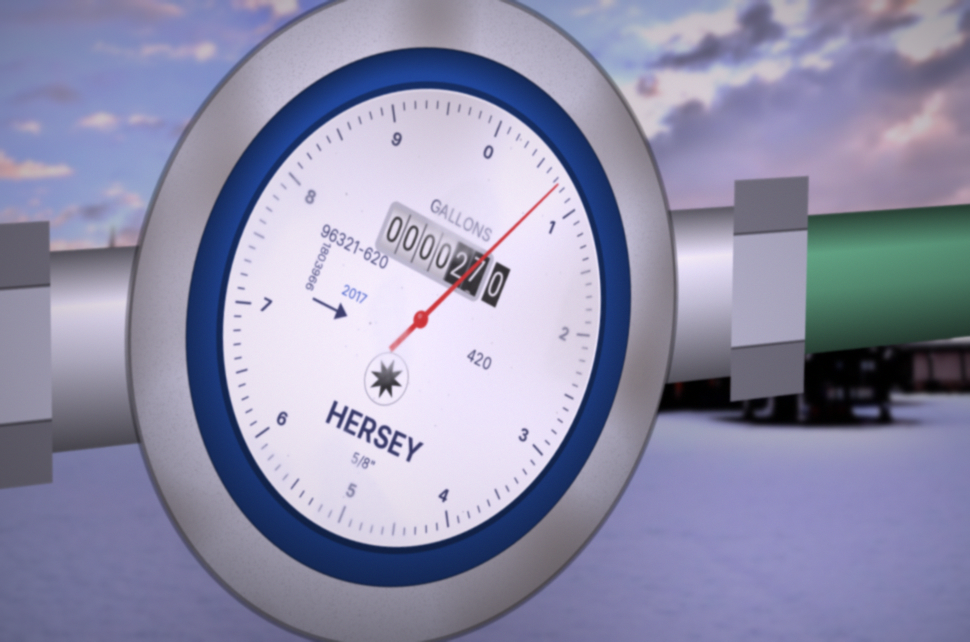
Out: gal 270.7
